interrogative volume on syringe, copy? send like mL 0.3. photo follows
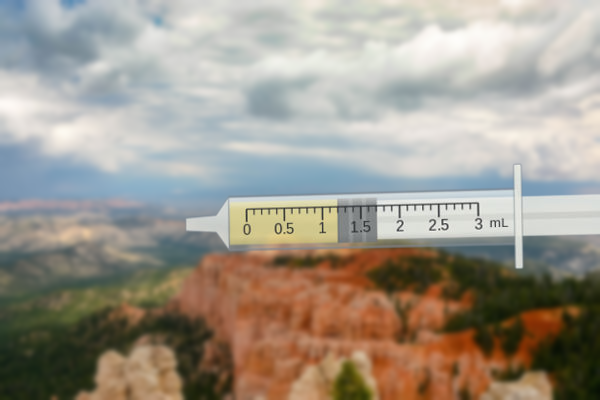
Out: mL 1.2
